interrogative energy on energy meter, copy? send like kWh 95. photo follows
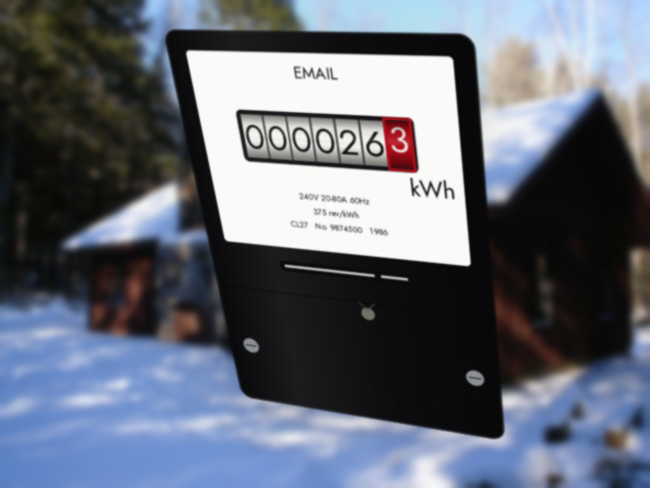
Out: kWh 26.3
